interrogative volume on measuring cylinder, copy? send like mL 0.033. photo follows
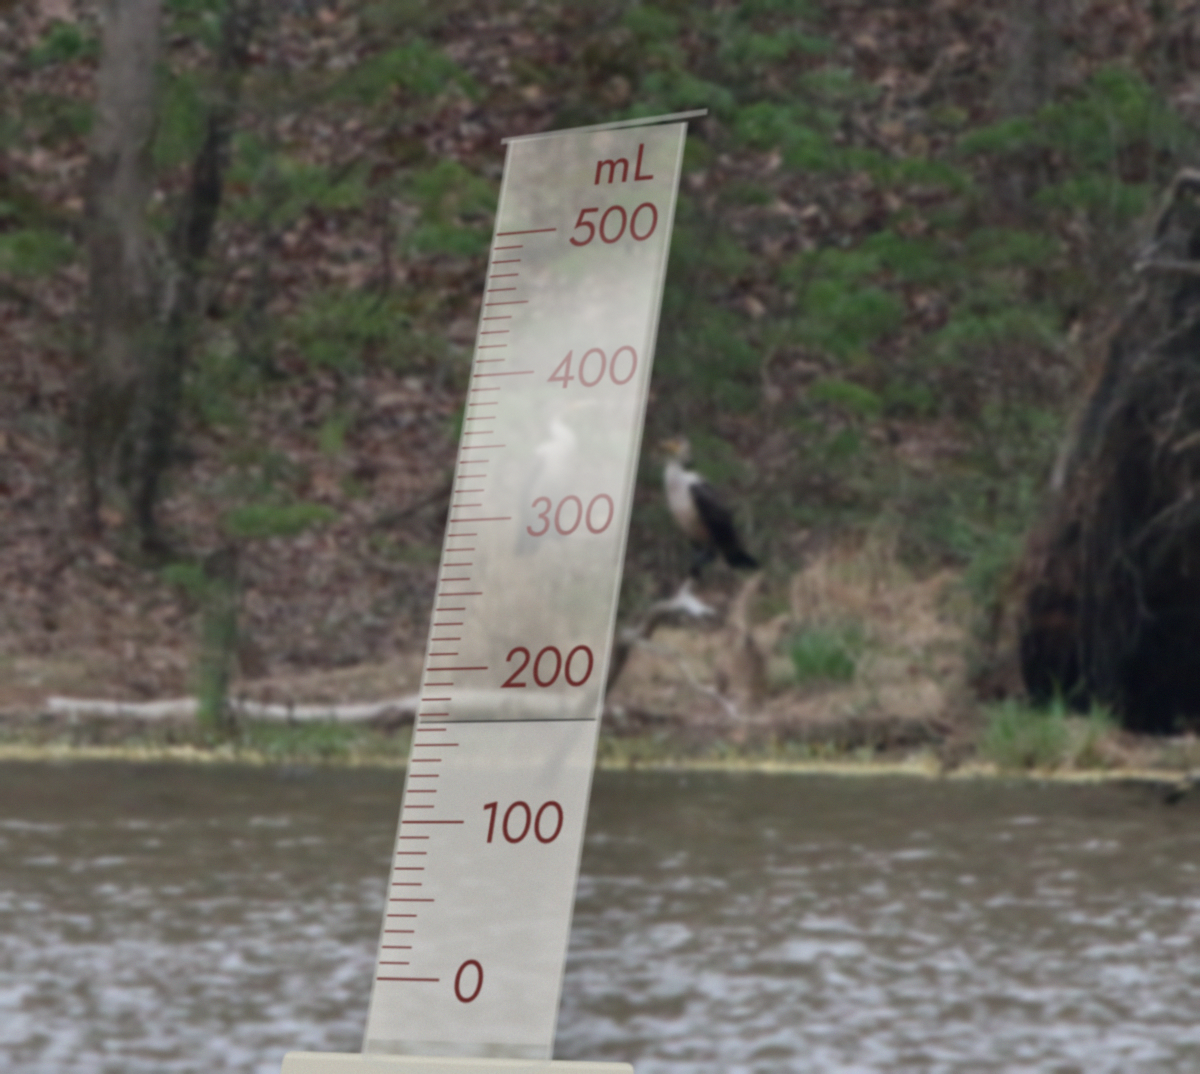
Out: mL 165
